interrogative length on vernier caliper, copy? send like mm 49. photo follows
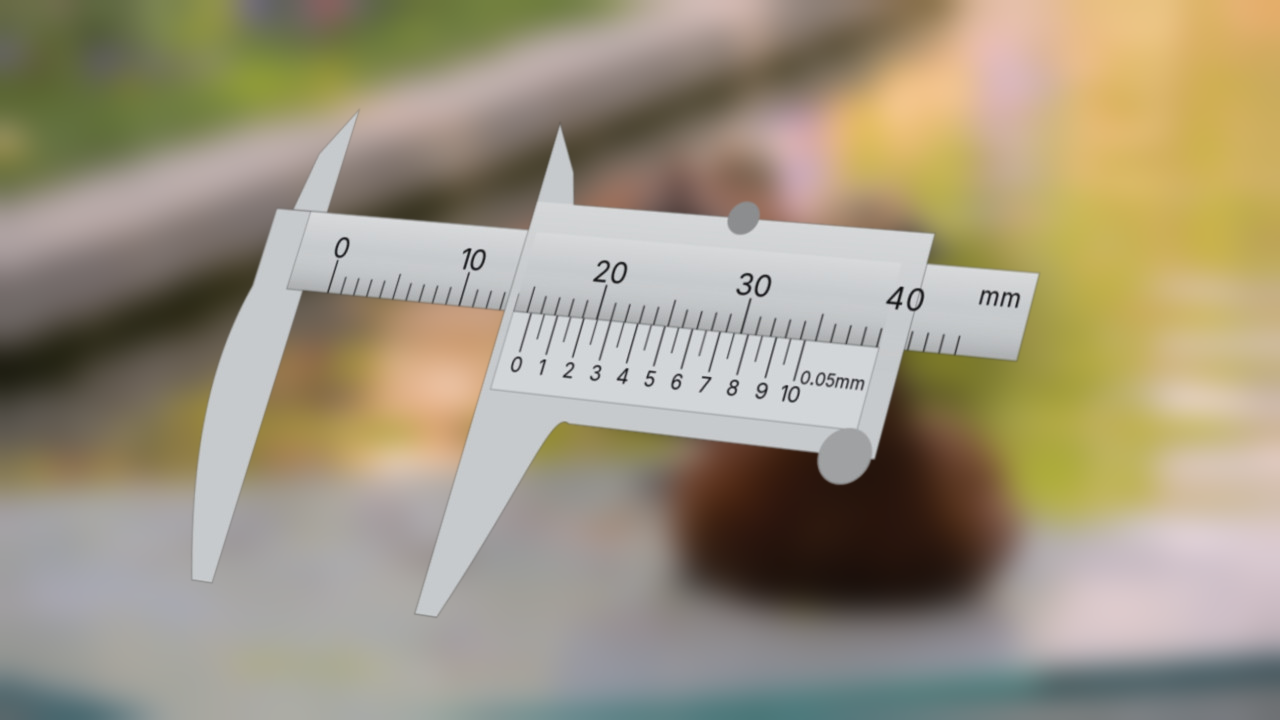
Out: mm 15.3
